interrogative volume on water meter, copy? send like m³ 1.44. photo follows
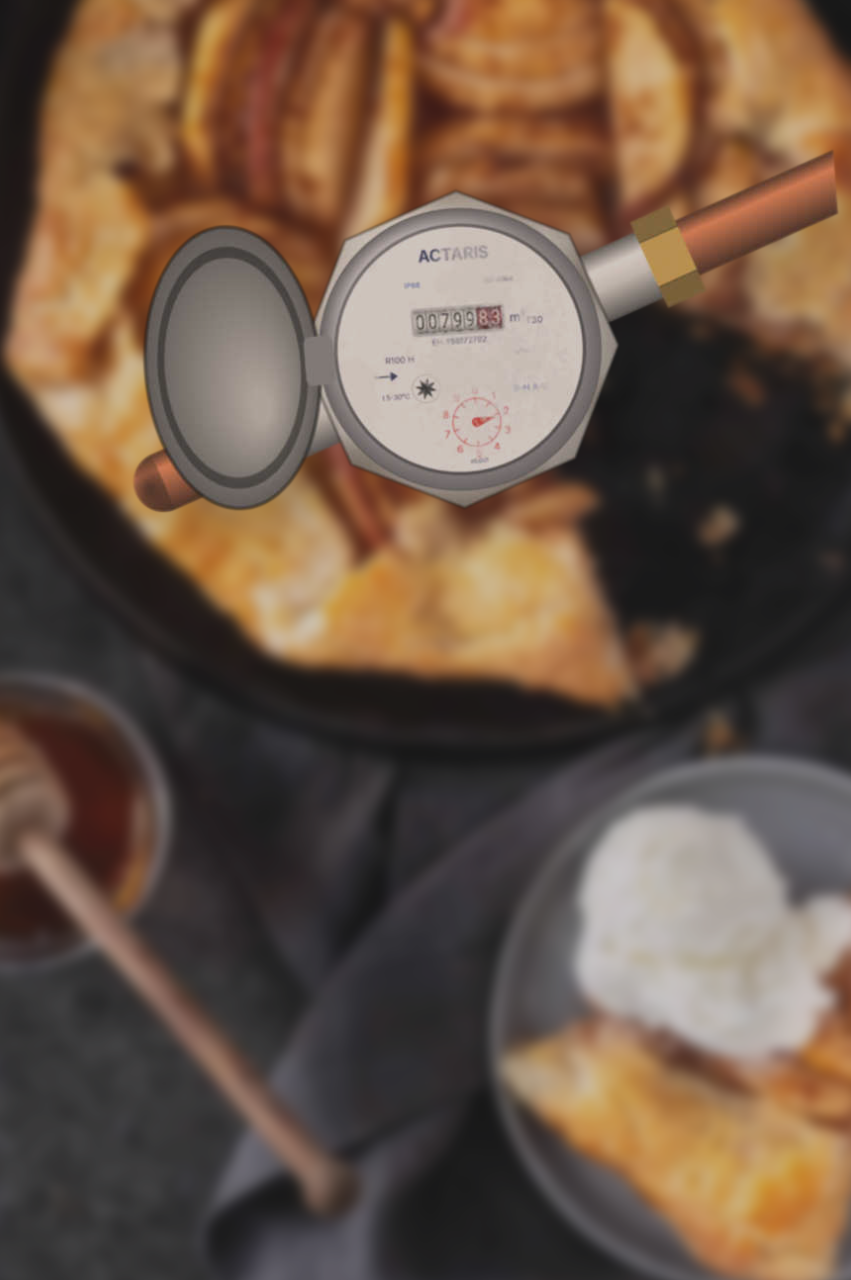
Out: m³ 799.832
